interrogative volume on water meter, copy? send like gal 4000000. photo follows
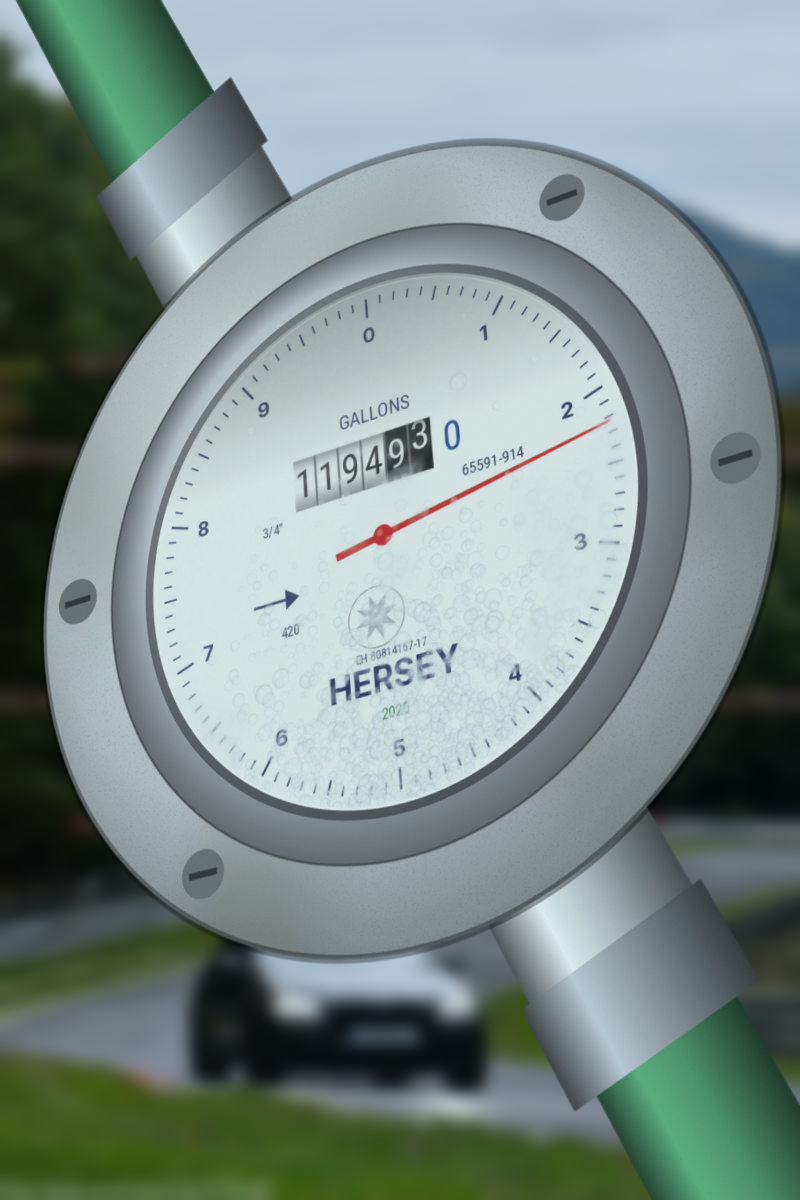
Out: gal 1194932.2
